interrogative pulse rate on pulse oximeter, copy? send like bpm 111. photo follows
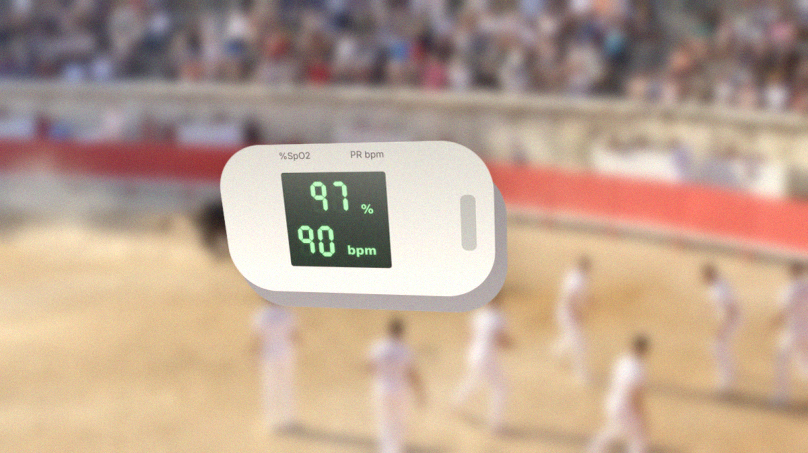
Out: bpm 90
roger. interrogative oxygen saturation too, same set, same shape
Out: % 97
